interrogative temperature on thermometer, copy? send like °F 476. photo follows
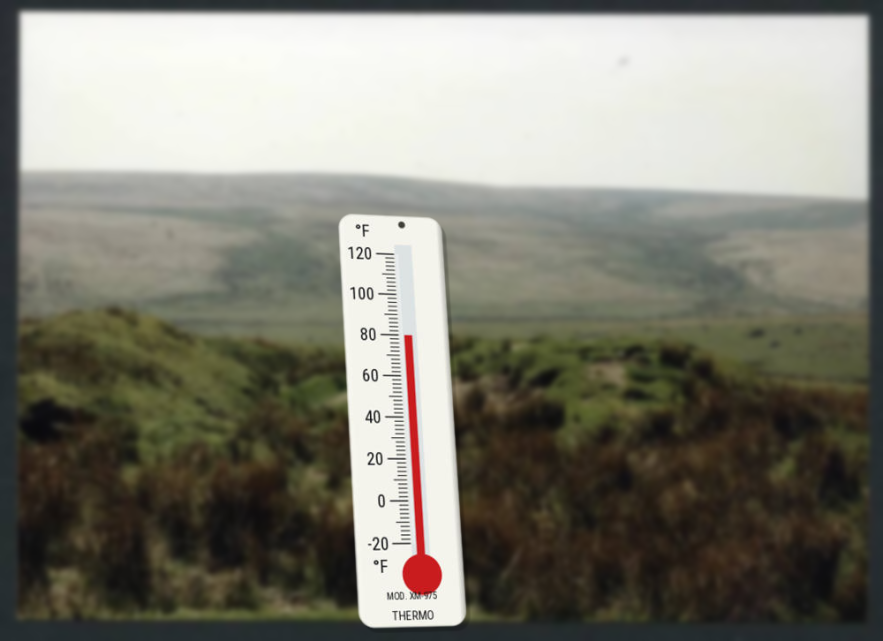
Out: °F 80
